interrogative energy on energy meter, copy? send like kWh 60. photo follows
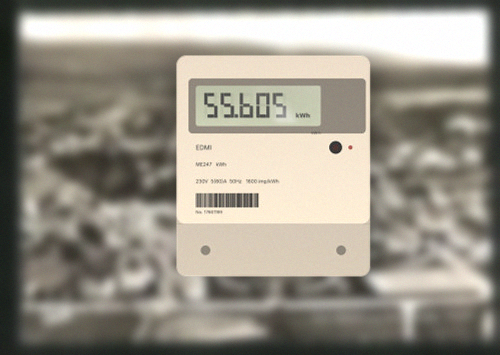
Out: kWh 55.605
